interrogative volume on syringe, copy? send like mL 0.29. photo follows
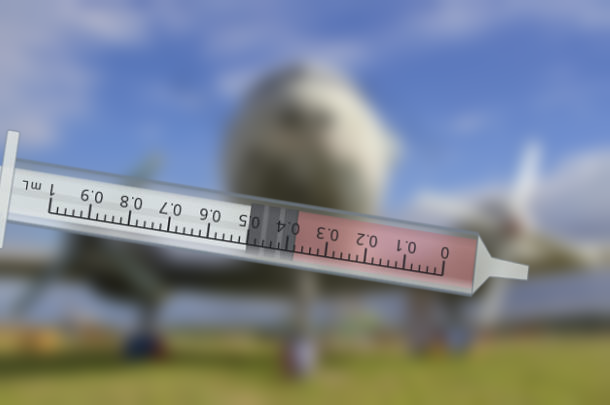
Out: mL 0.38
